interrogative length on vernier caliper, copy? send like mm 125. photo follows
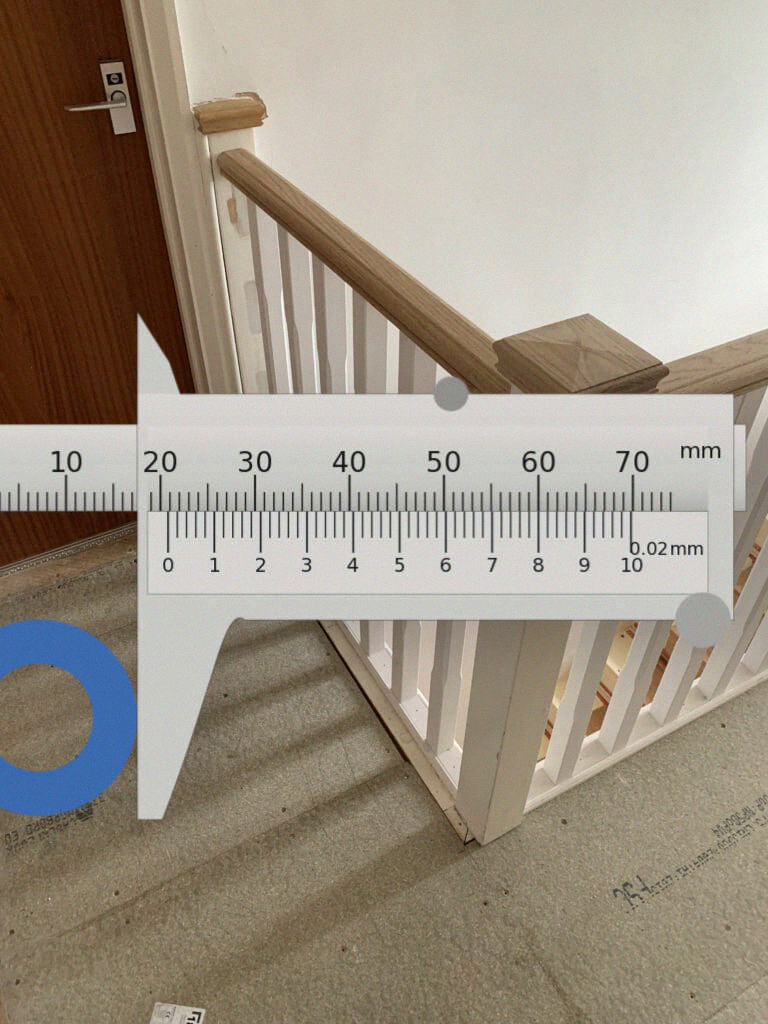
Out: mm 20.8
